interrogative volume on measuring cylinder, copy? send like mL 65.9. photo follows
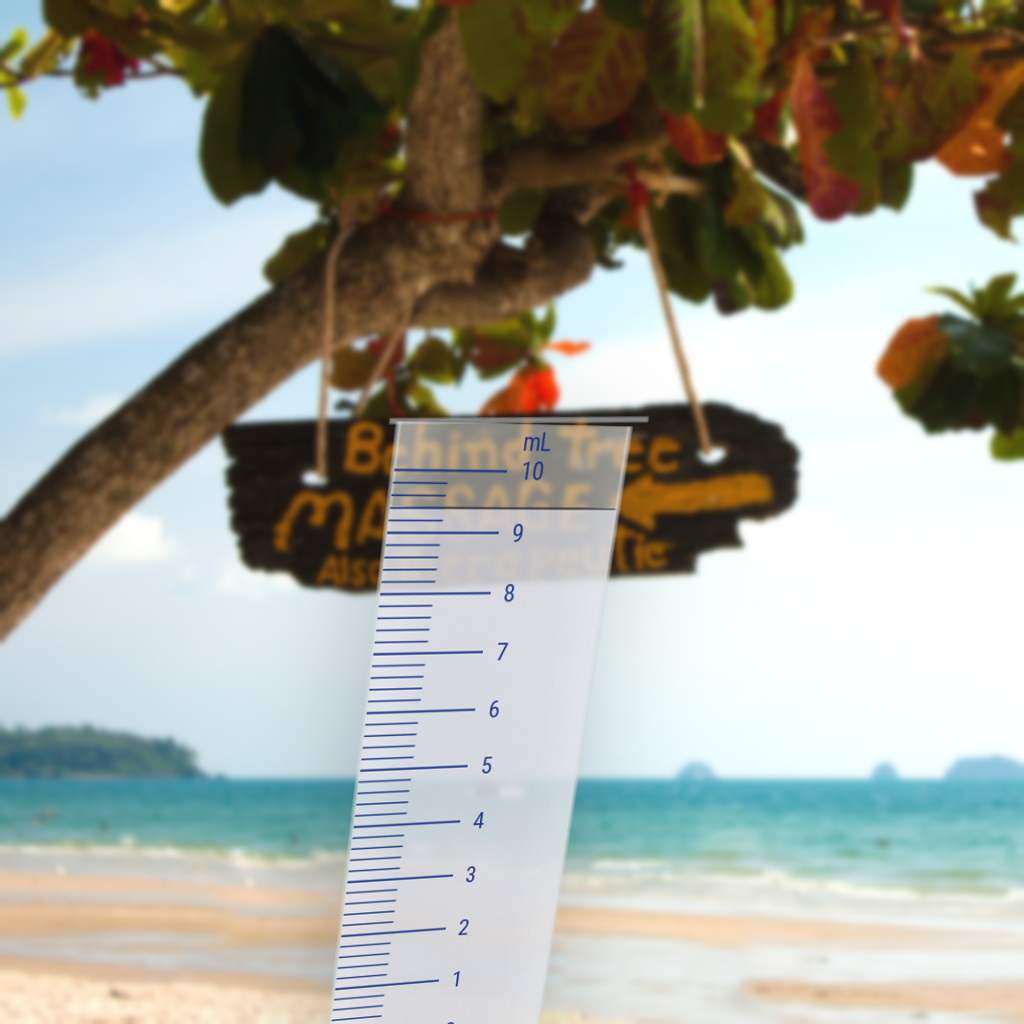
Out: mL 9.4
